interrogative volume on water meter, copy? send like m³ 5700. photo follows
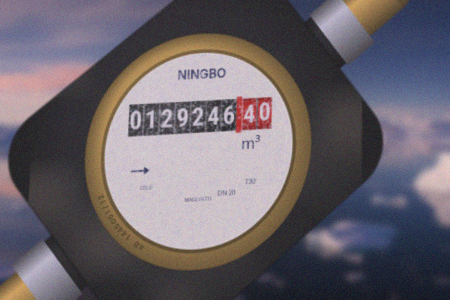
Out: m³ 129246.40
